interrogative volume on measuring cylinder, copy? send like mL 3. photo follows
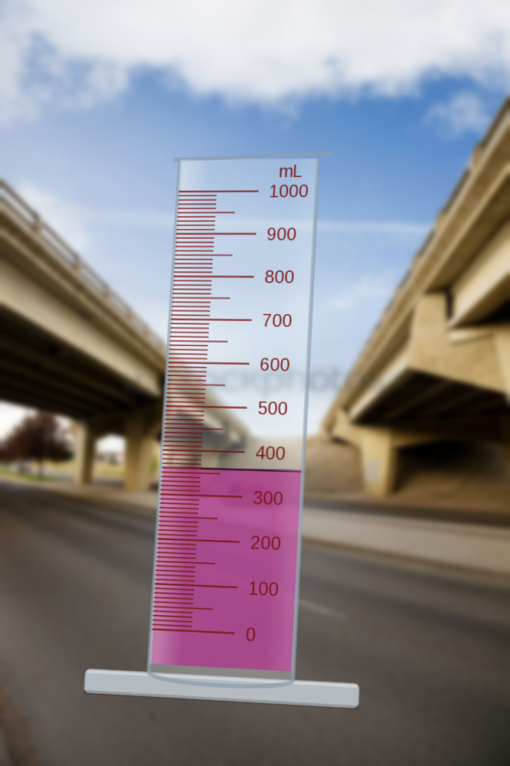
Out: mL 360
